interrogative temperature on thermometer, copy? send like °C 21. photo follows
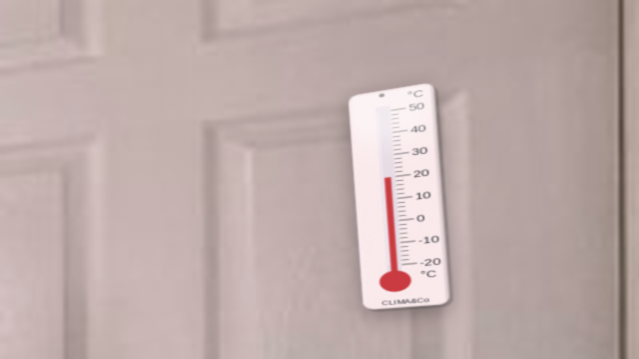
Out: °C 20
